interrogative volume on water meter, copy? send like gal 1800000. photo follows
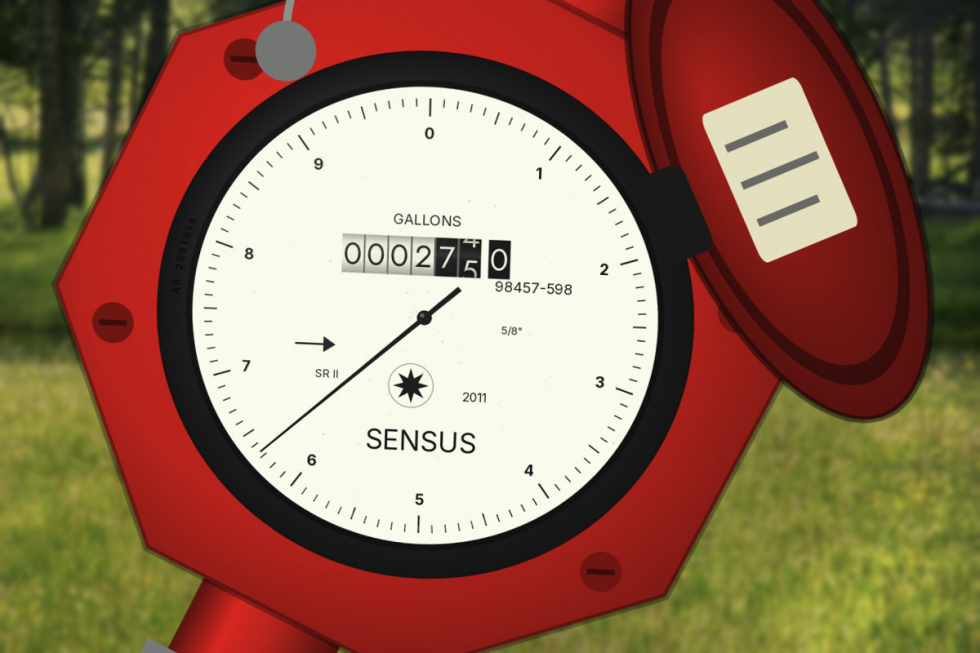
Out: gal 2746.3
